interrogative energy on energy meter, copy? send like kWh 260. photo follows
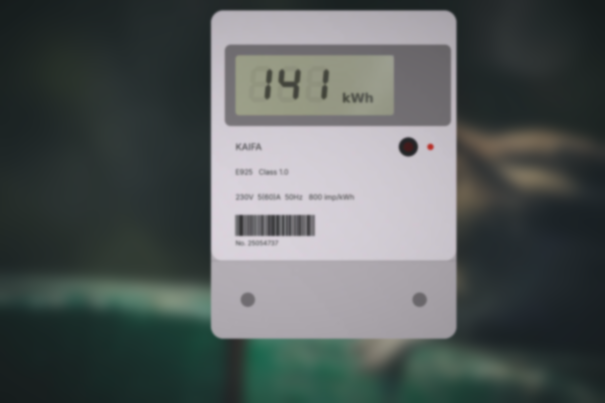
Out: kWh 141
